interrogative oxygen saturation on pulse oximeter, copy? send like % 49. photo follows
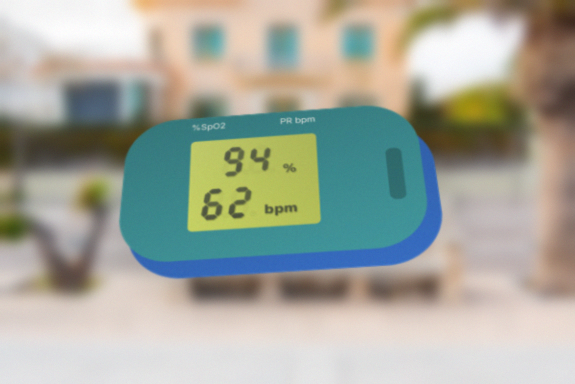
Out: % 94
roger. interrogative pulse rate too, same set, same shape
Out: bpm 62
